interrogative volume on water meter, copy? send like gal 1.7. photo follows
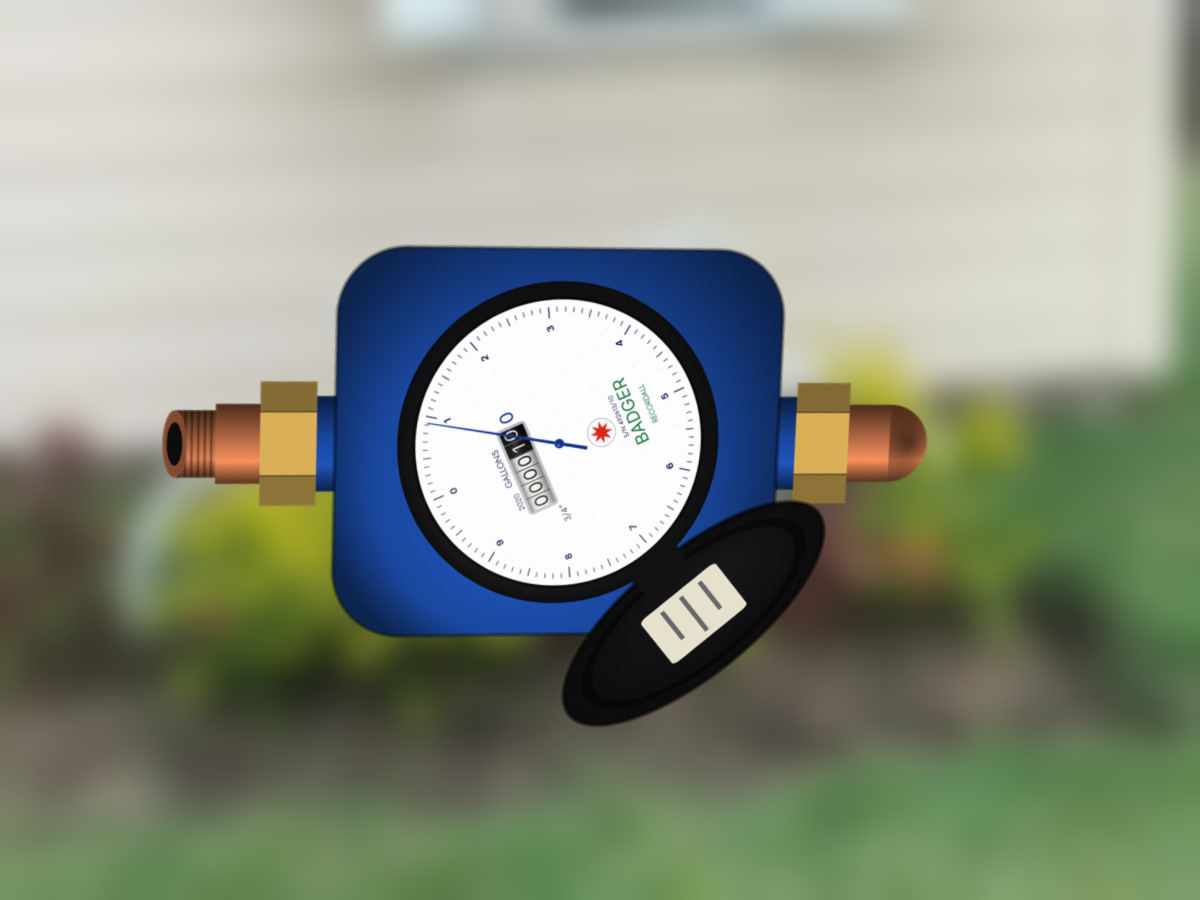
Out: gal 100.9
